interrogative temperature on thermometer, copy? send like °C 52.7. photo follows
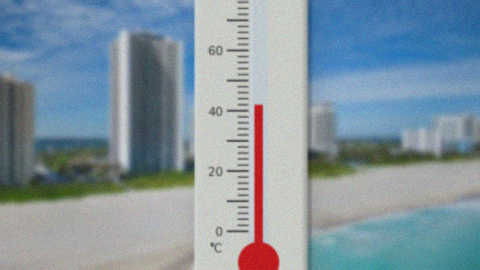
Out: °C 42
